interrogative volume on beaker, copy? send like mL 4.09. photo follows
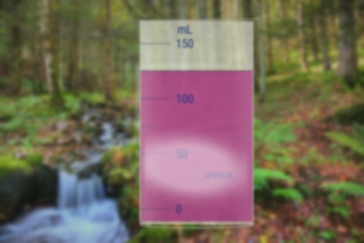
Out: mL 125
